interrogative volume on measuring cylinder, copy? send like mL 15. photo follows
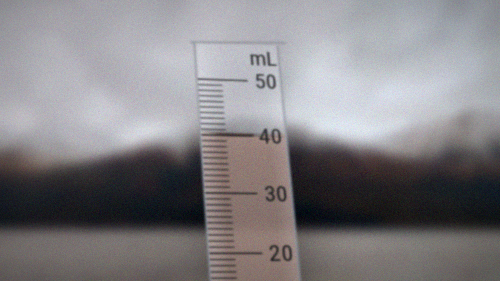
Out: mL 40
